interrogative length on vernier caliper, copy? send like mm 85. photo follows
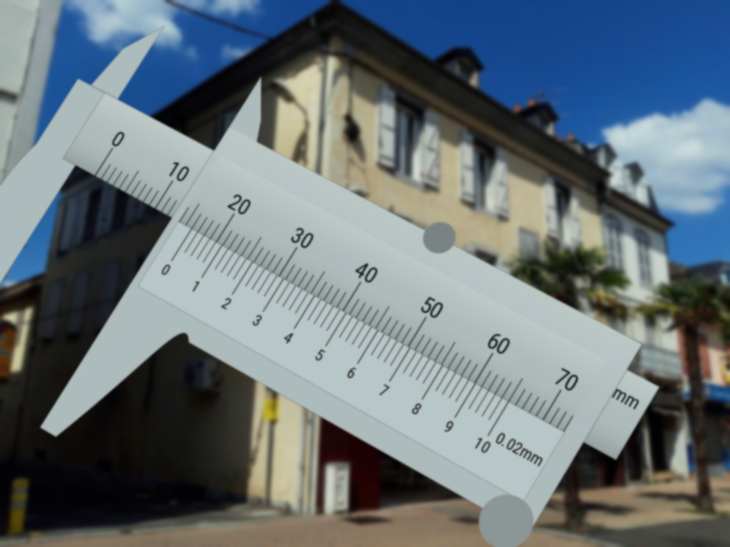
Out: mm 16.0
